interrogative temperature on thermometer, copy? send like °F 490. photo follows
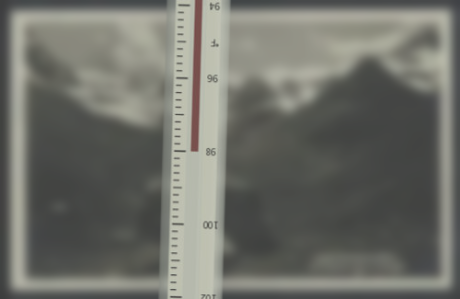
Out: °F 98
